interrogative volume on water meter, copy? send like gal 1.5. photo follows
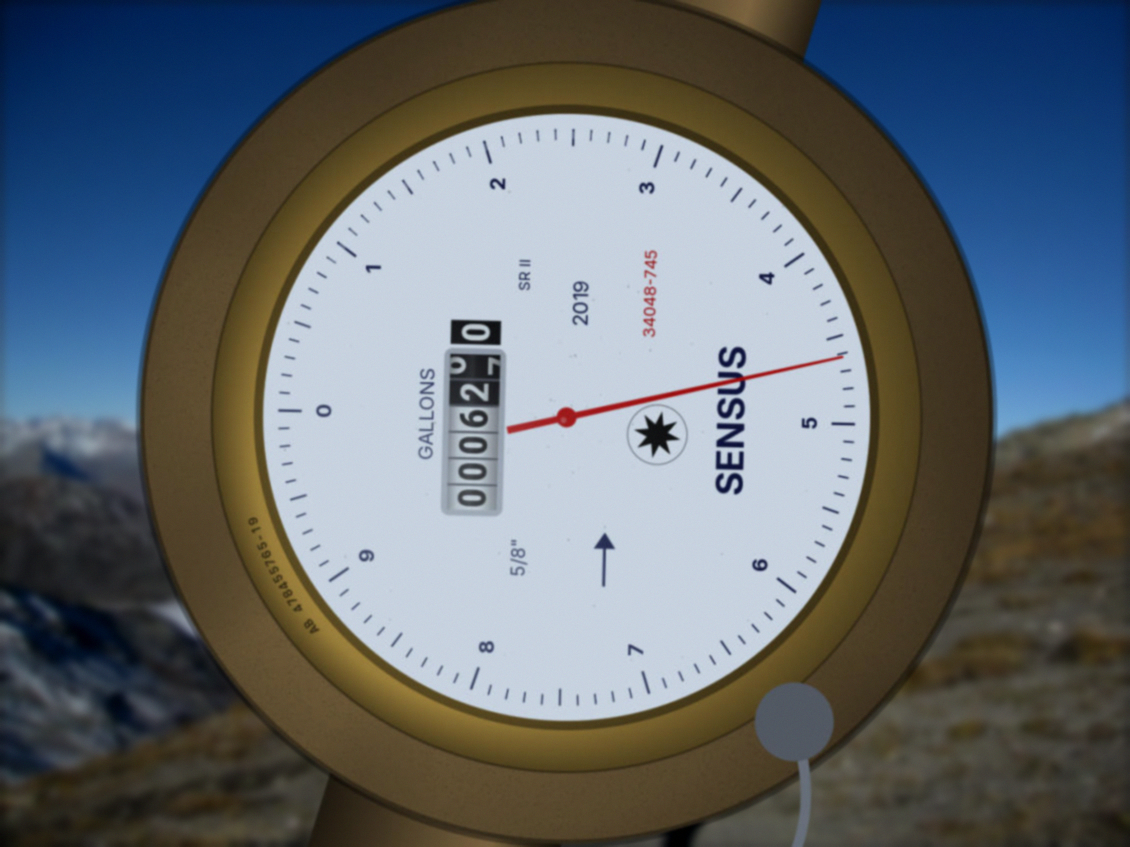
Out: gal 6264.6
